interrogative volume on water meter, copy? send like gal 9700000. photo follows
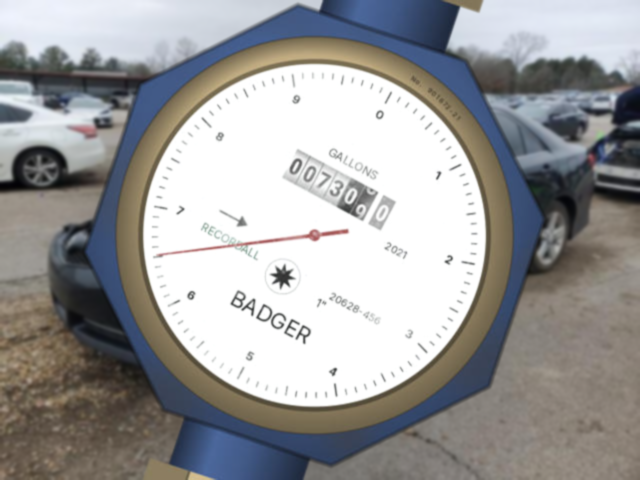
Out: gal 73086.5
